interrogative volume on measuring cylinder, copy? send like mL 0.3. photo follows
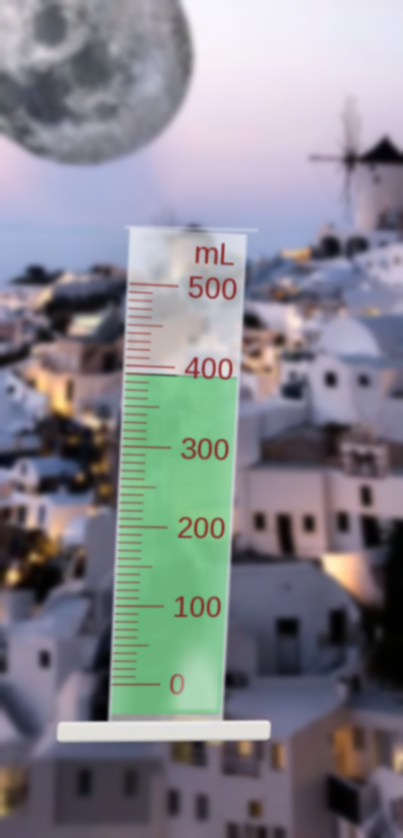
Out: mL 390
